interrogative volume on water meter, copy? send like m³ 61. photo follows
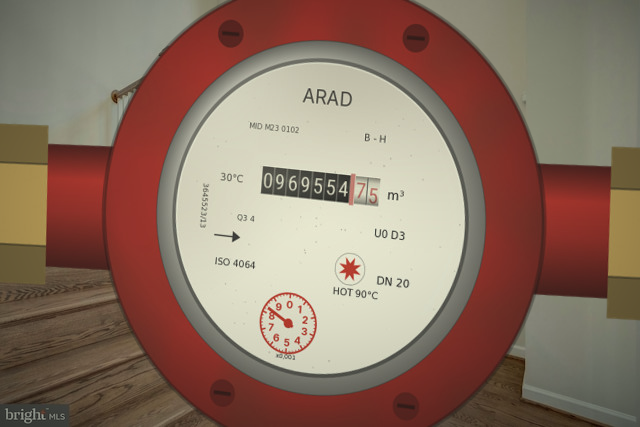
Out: m³ 969554.748
